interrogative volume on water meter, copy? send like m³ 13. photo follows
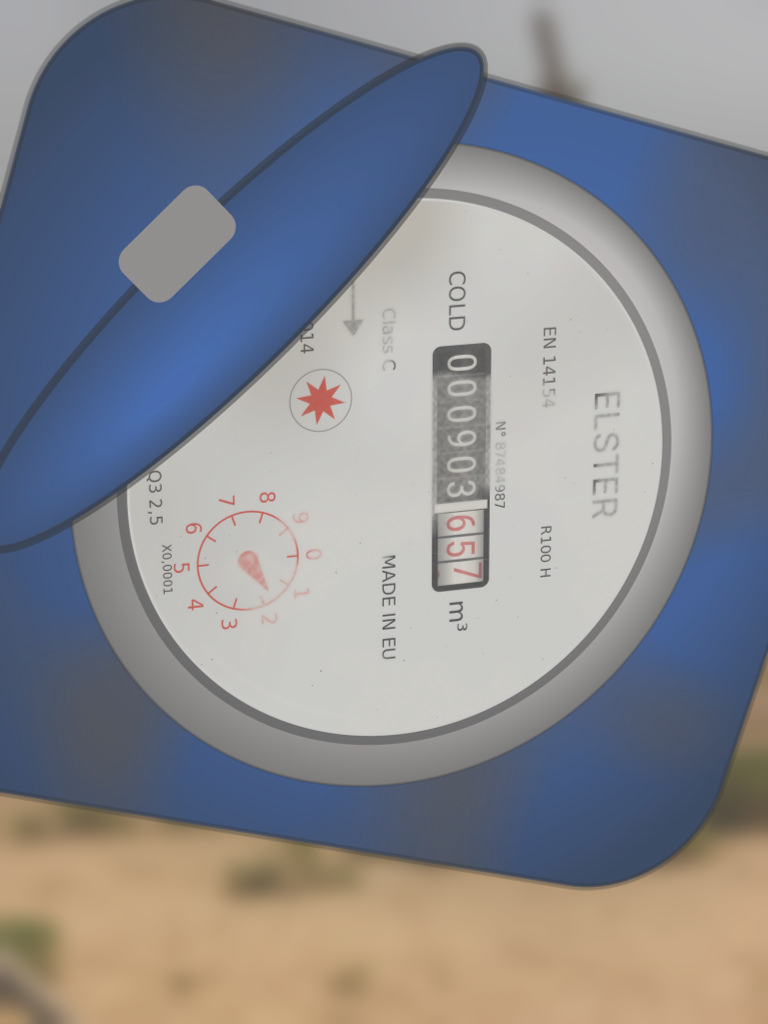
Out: m³ 903.6571
